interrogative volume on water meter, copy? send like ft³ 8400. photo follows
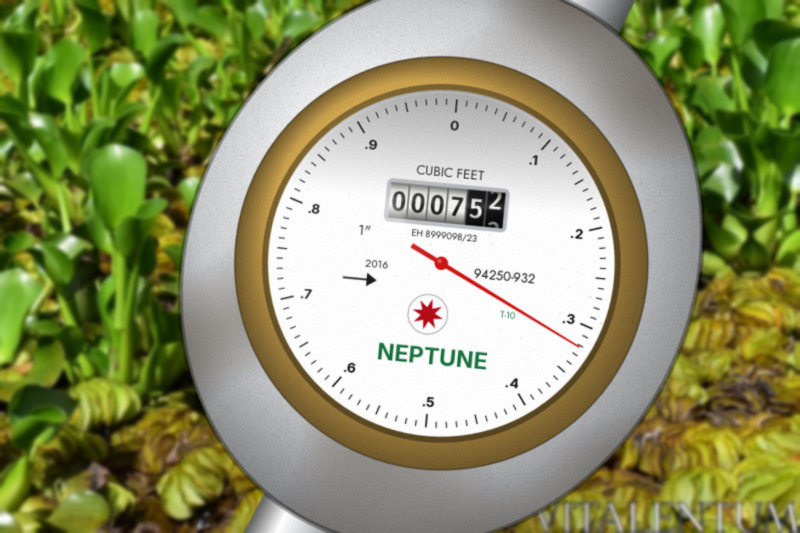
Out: ft³ 752.32
